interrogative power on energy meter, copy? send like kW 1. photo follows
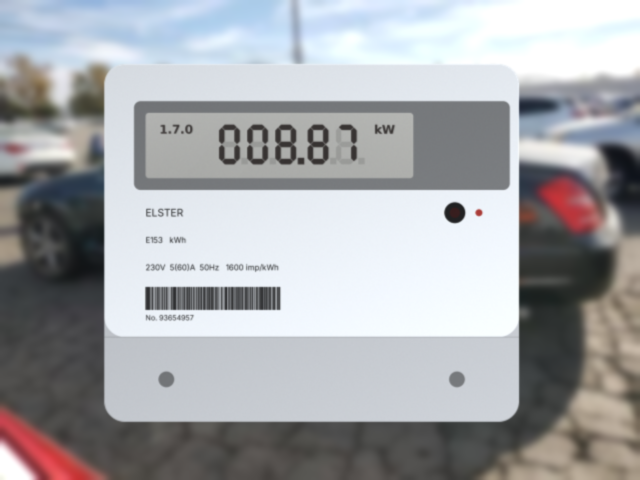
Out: kW 8.87
